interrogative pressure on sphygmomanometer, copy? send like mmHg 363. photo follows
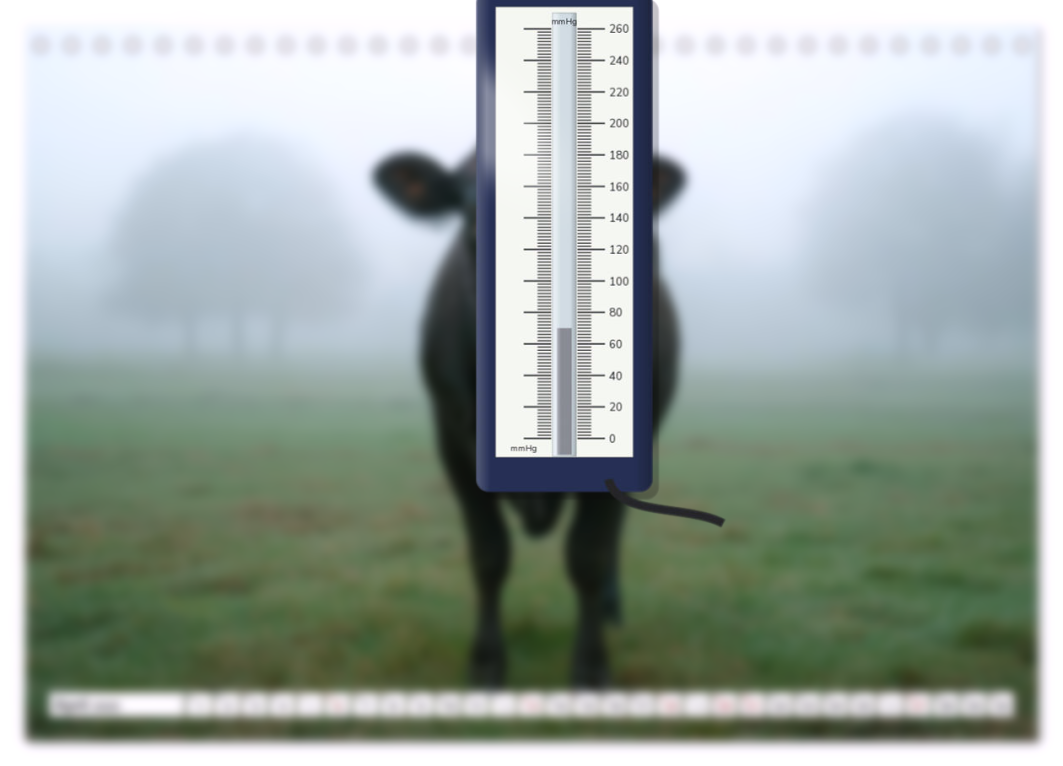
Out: mmHg 70
